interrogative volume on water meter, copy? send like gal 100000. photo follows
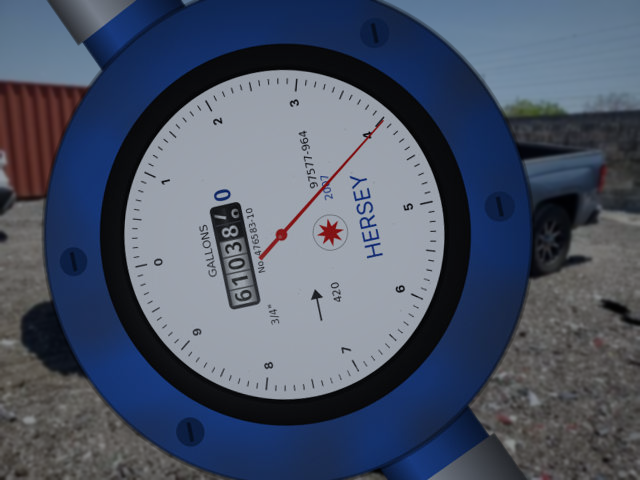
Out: gal 6103874.0
